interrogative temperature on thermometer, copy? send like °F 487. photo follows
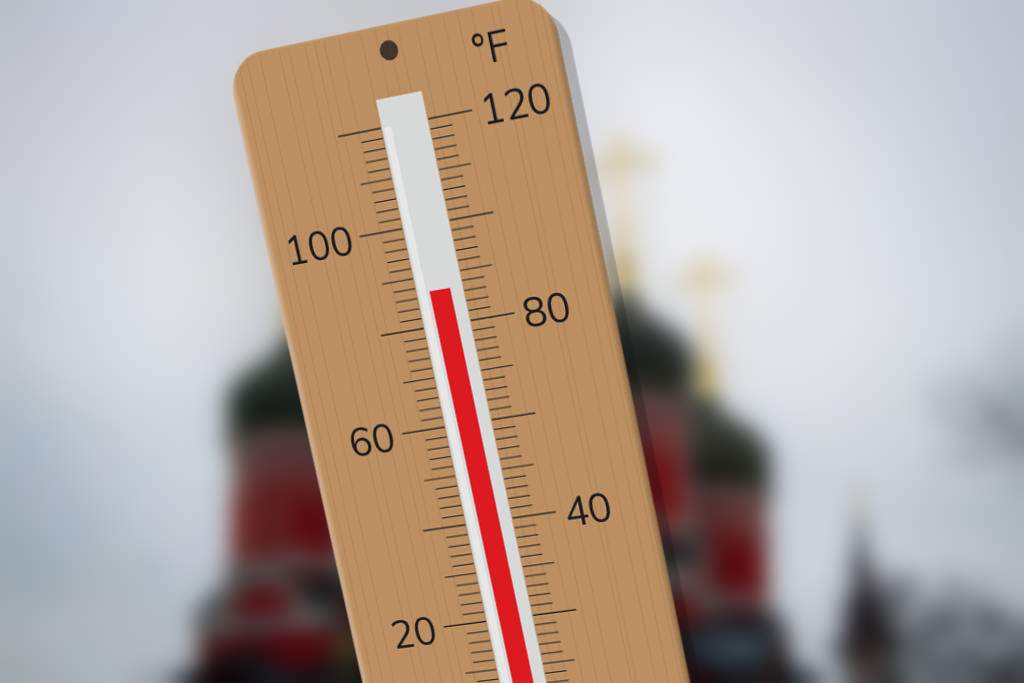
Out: °F 87
